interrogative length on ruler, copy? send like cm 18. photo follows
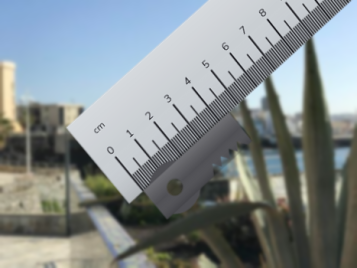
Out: cm 4.5
